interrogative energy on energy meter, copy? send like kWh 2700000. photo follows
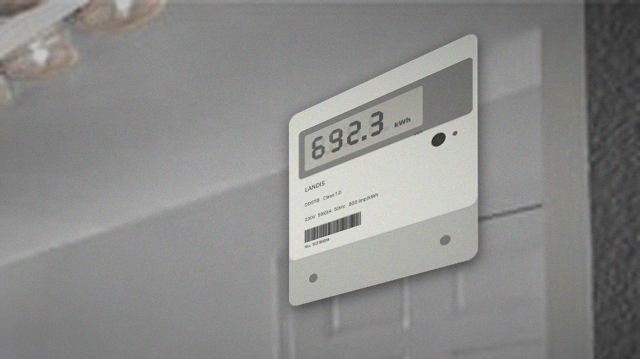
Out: kWh 692.3
